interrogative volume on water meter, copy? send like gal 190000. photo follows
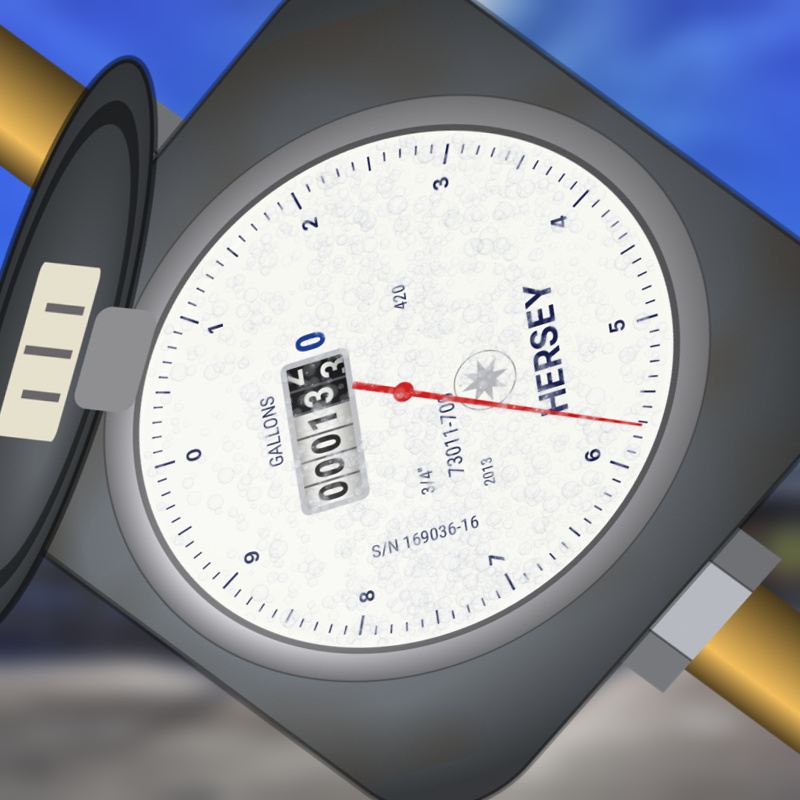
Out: gal 1325.7
